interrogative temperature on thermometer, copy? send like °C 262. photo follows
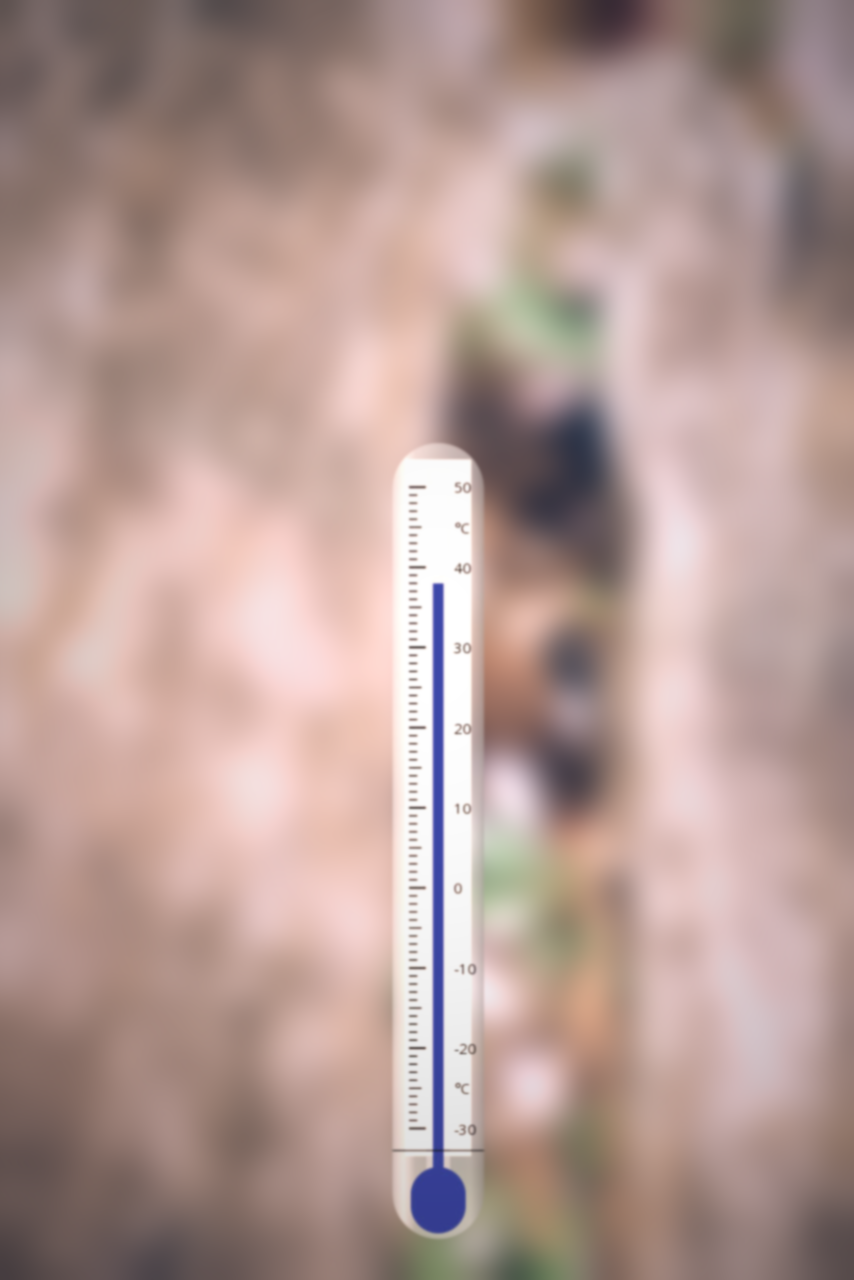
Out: °C 38
